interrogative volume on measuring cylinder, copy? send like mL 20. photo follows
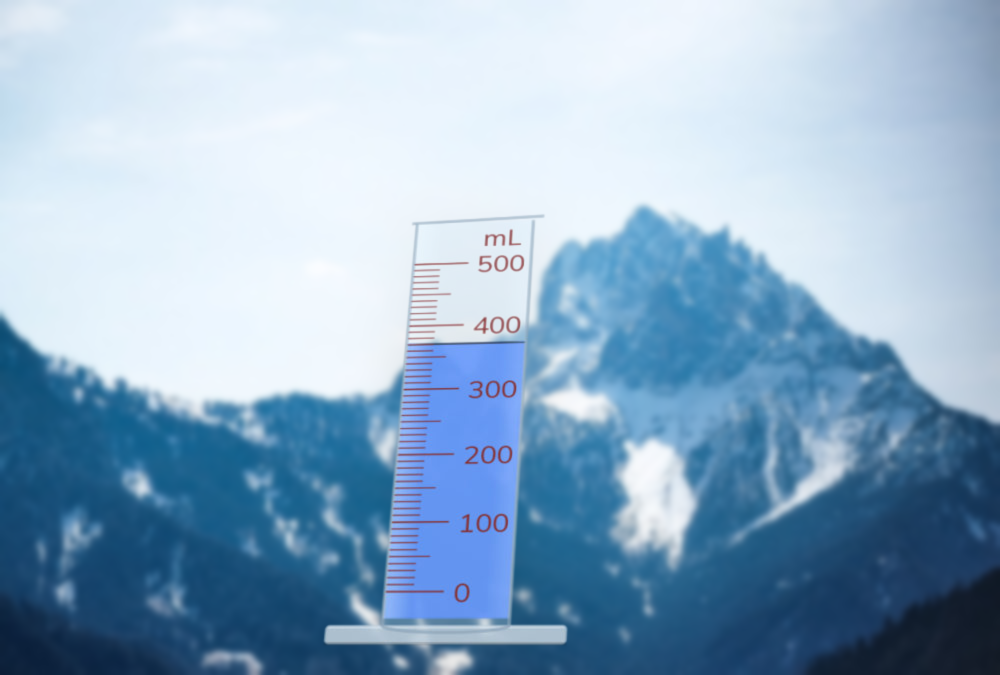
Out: mL 370
